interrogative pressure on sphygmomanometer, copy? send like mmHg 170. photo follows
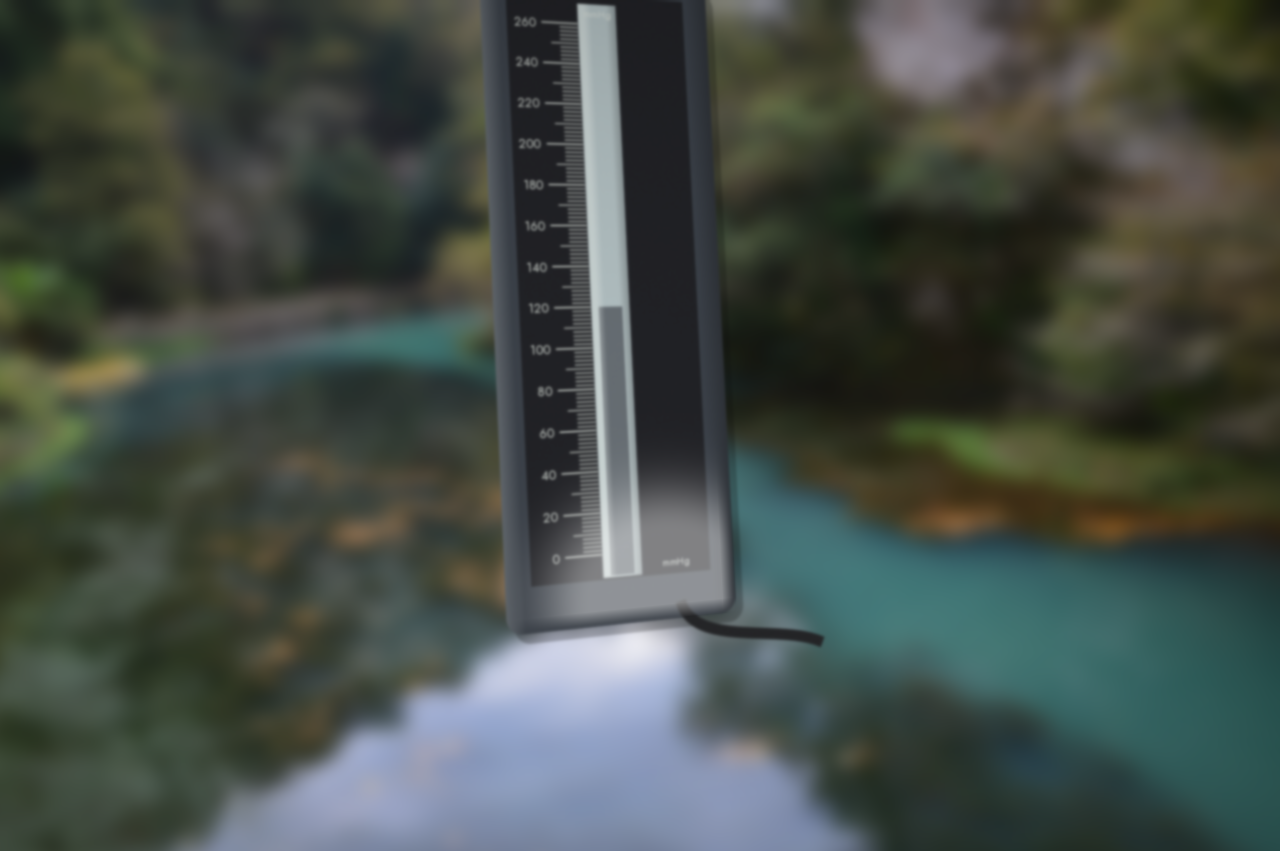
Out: mmHg 120
